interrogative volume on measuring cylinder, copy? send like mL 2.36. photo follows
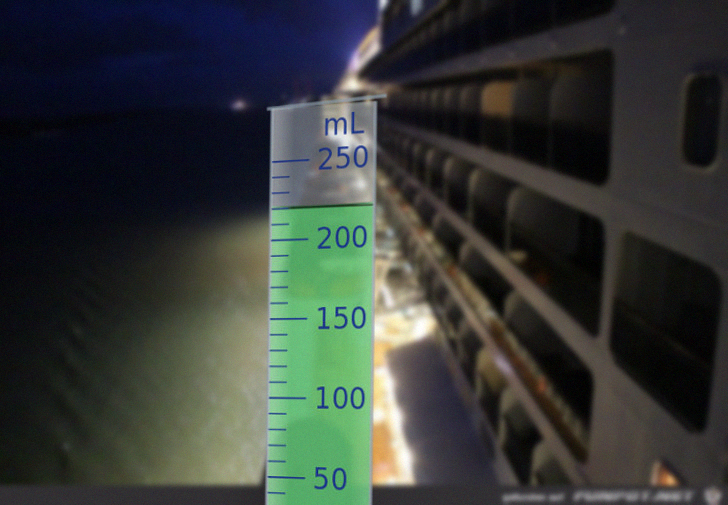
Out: mL 220
